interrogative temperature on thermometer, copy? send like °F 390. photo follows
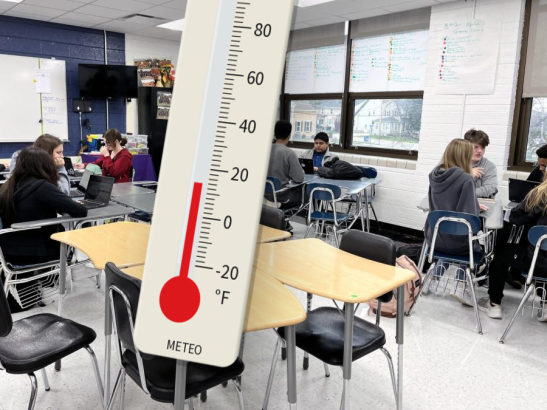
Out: °F 14
